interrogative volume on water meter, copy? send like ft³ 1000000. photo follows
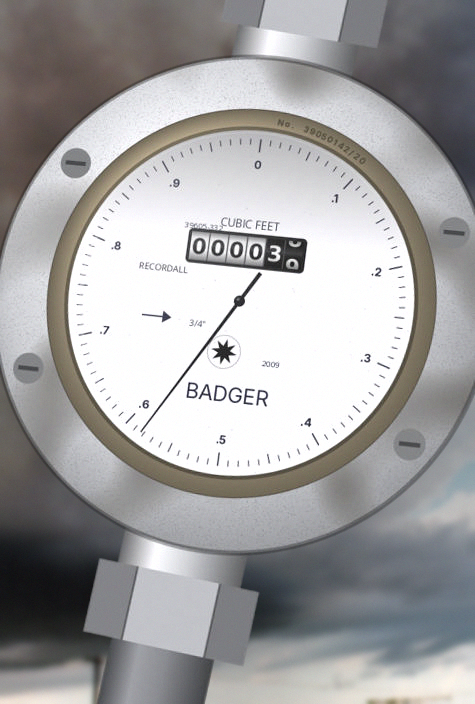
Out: ft³ 38.58
